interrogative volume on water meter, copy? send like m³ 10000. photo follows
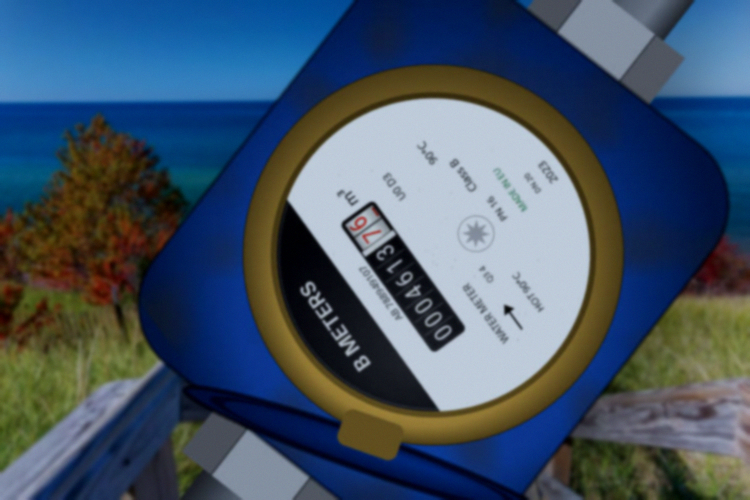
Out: m³ 4613.76
